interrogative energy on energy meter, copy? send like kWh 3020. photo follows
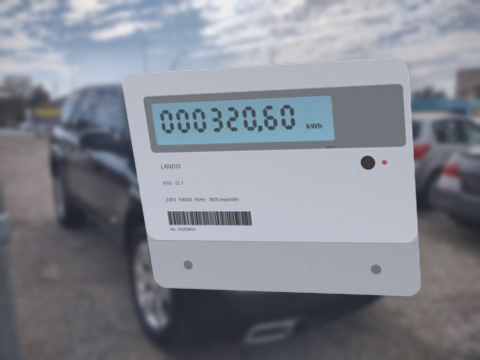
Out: kWh 320.60
